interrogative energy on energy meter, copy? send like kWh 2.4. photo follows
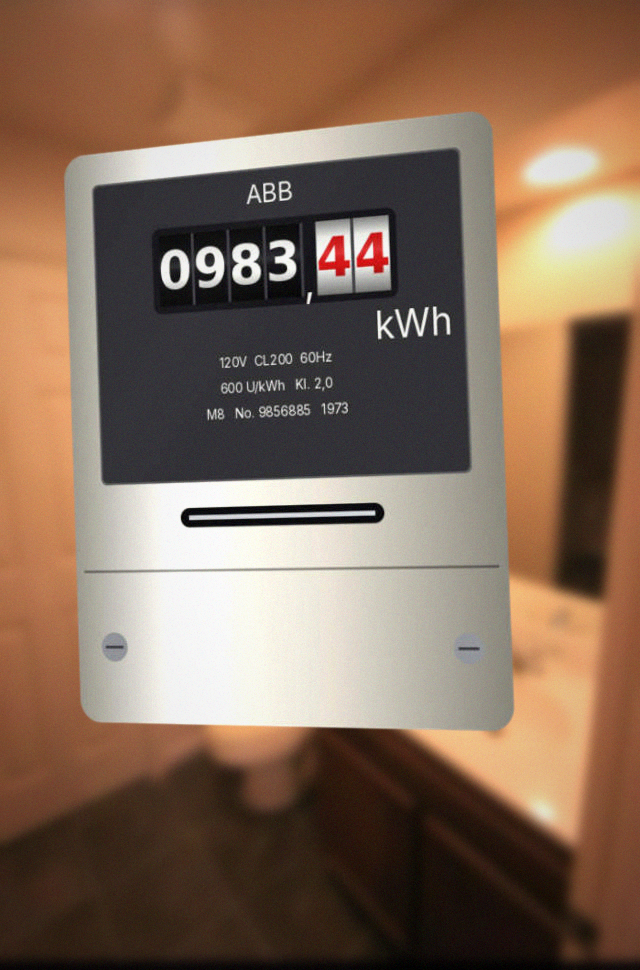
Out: kWh 983.44
